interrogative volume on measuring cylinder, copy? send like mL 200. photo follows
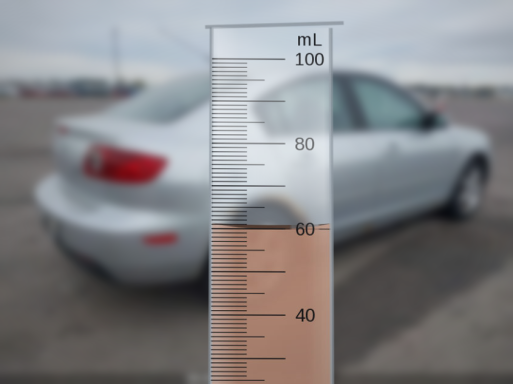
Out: mL 60
